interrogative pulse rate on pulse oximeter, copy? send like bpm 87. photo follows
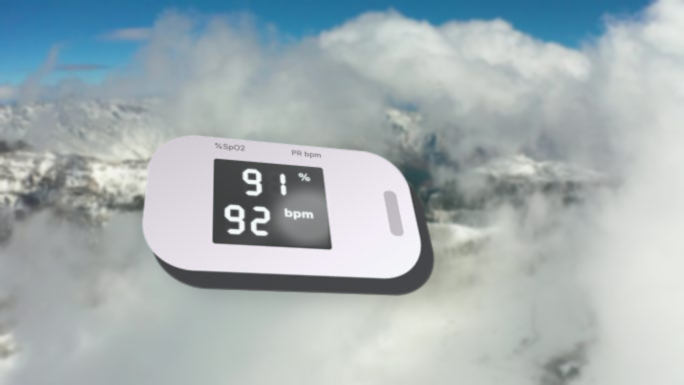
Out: bpm 92
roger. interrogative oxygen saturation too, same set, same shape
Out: % 91
